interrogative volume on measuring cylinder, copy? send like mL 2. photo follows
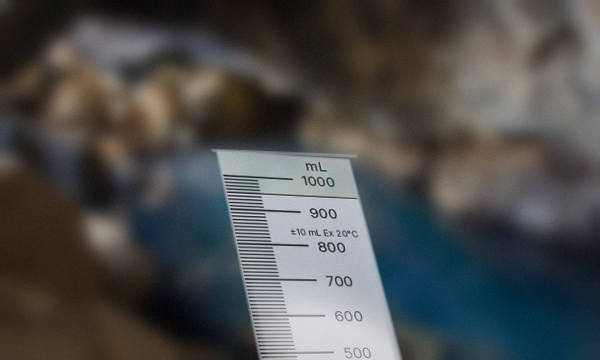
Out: mL 950
